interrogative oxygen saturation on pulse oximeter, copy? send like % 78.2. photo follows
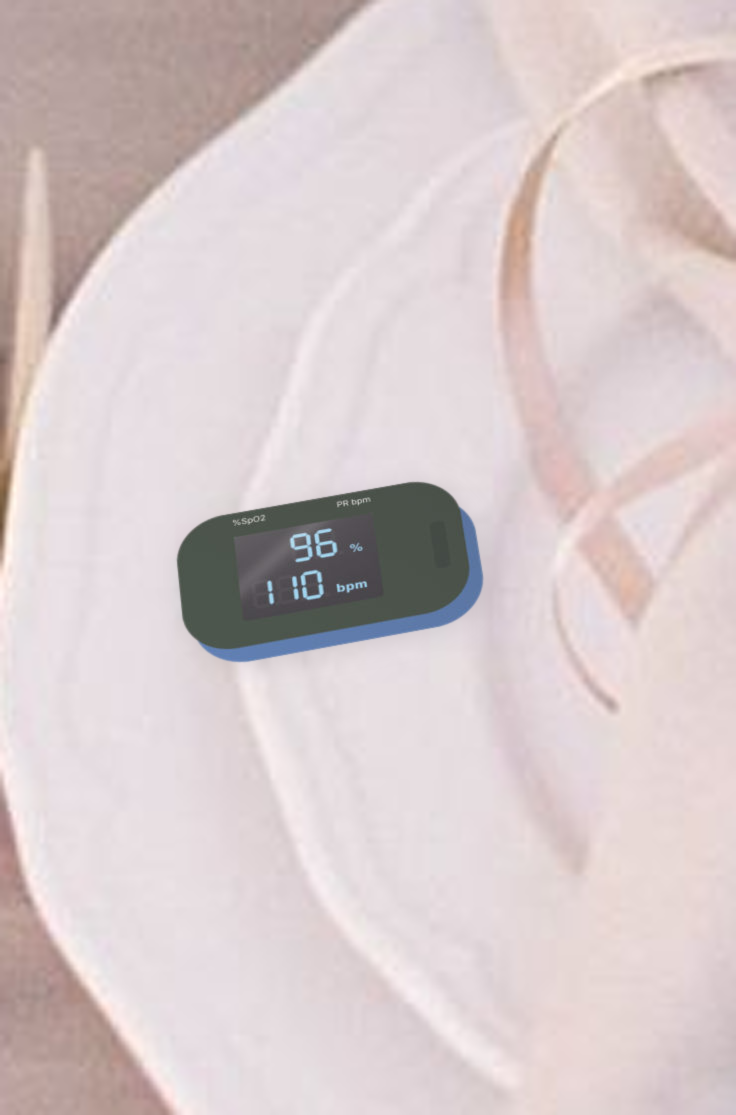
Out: % 96
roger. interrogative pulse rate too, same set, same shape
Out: bpm 110
